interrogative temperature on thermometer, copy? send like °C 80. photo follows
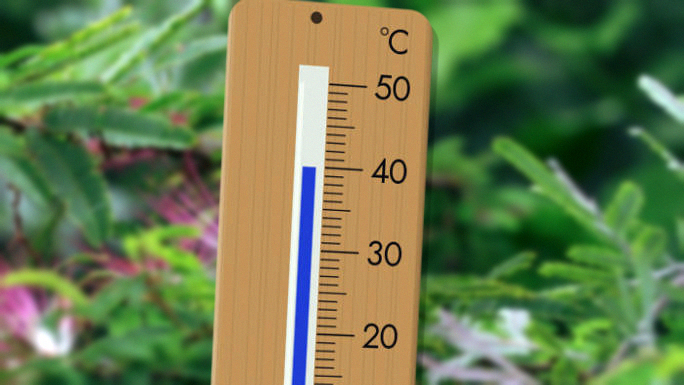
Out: °C 40
